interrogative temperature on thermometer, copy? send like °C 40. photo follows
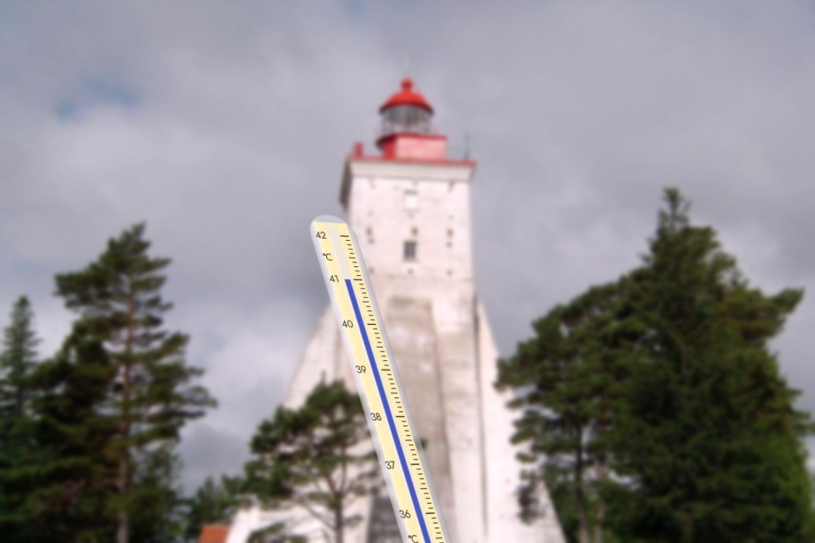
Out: °C 41
